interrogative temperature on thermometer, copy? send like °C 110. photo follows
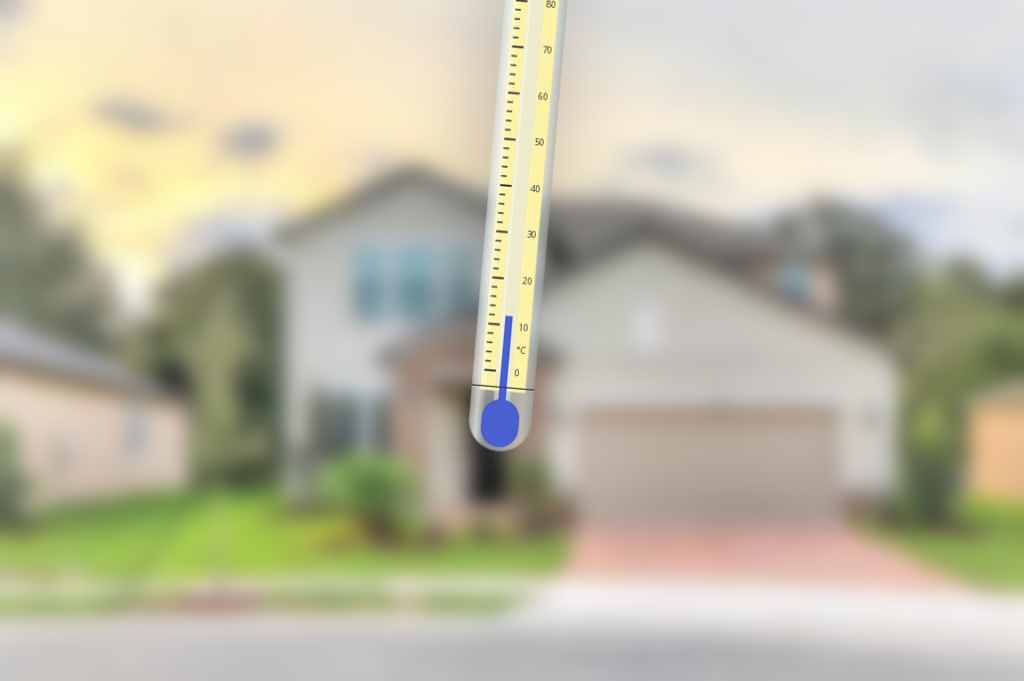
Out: °C 12
